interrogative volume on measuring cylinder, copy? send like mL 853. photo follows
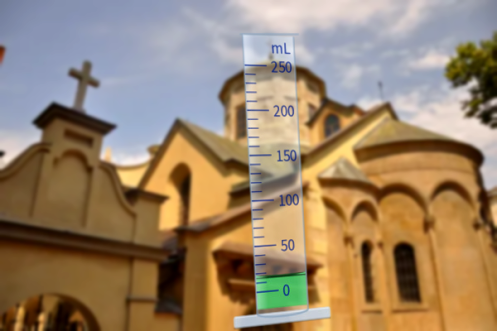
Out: mL 15
